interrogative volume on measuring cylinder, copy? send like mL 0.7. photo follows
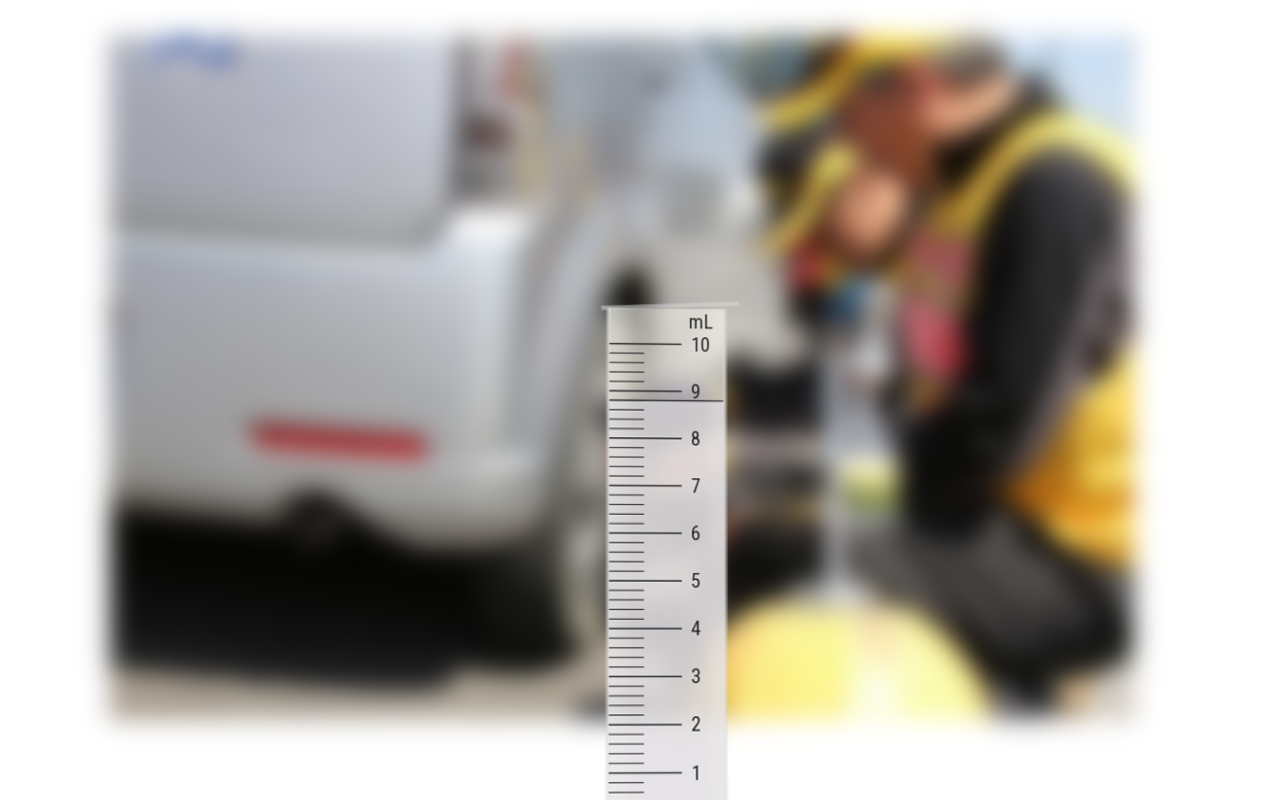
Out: mL 8.8
